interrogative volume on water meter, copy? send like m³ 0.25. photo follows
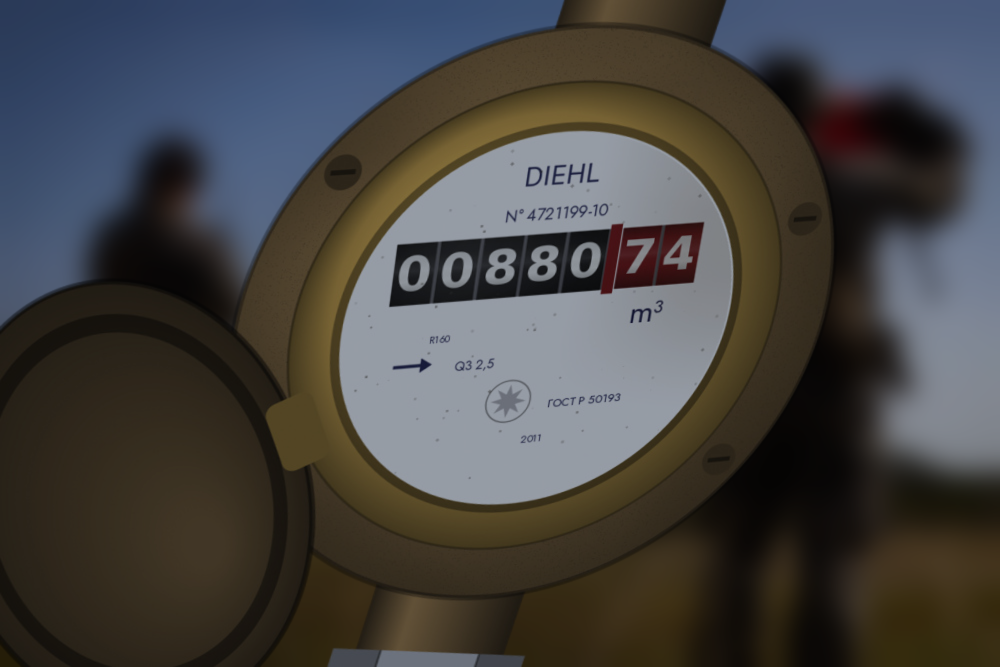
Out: m³ 880.74
